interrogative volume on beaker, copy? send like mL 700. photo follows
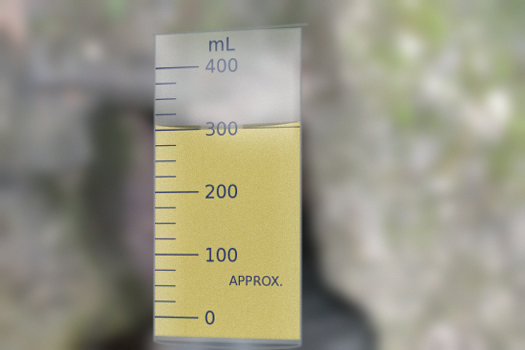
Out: mL 300
